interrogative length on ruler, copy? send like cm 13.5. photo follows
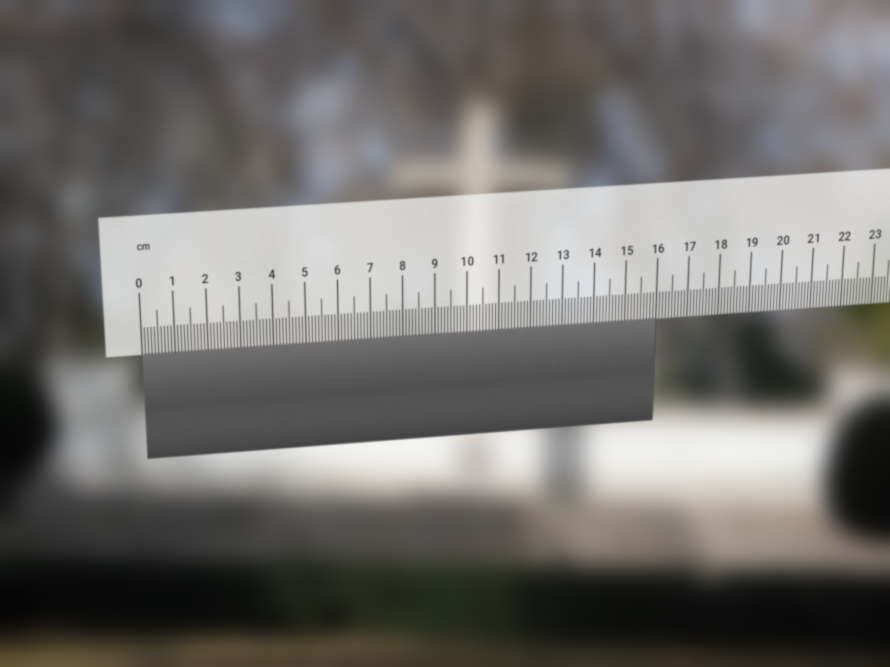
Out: cm 16
